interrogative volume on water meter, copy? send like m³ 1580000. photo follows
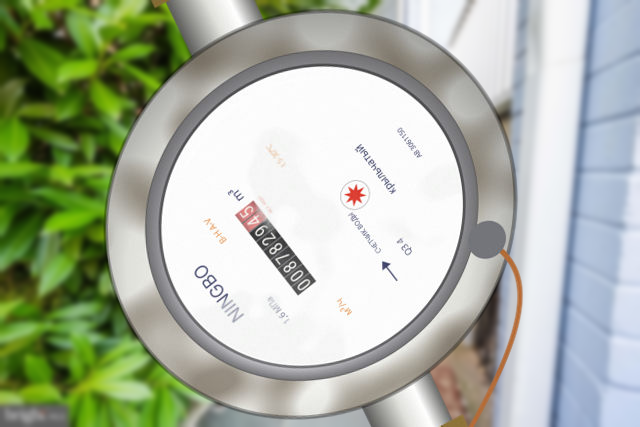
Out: m³ 87829.45
